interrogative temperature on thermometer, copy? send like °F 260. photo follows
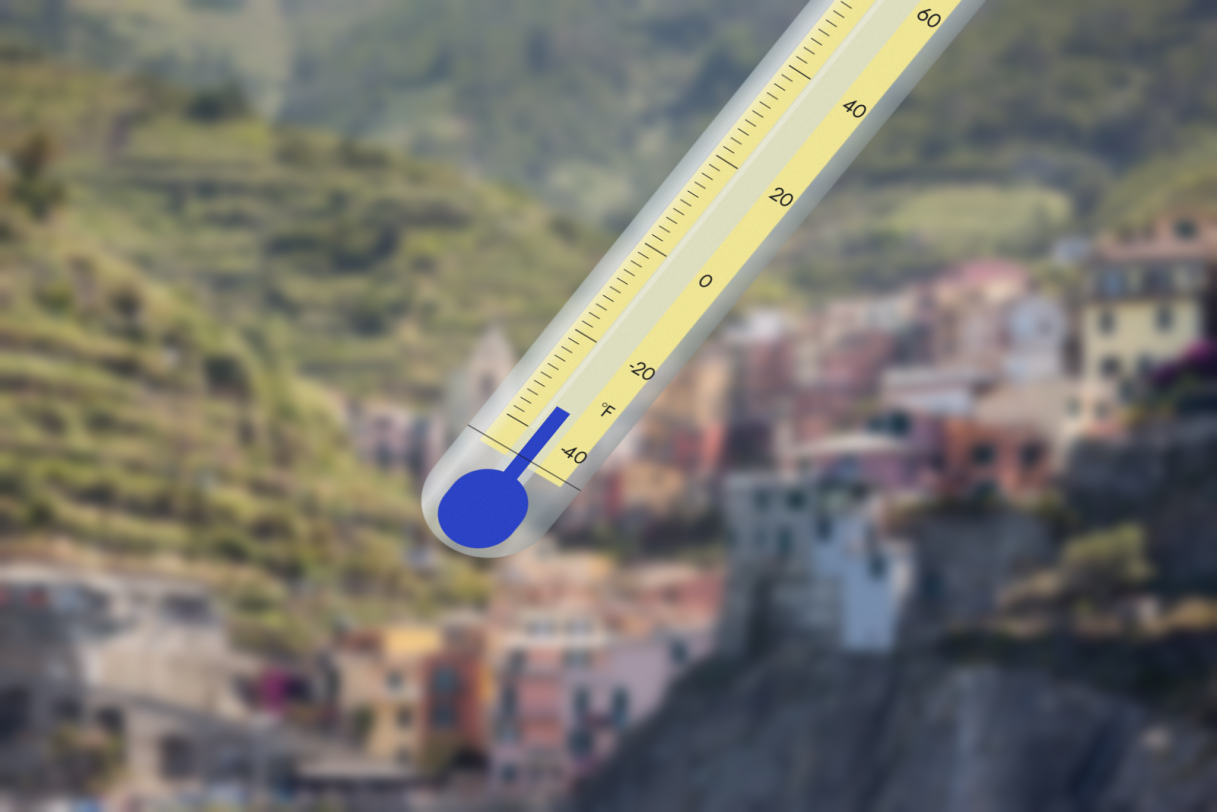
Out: °F -34
